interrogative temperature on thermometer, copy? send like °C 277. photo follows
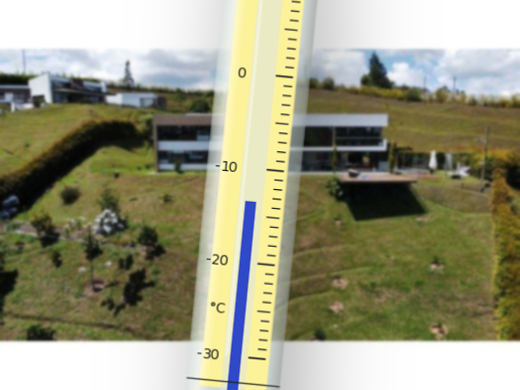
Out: °C -13.5
